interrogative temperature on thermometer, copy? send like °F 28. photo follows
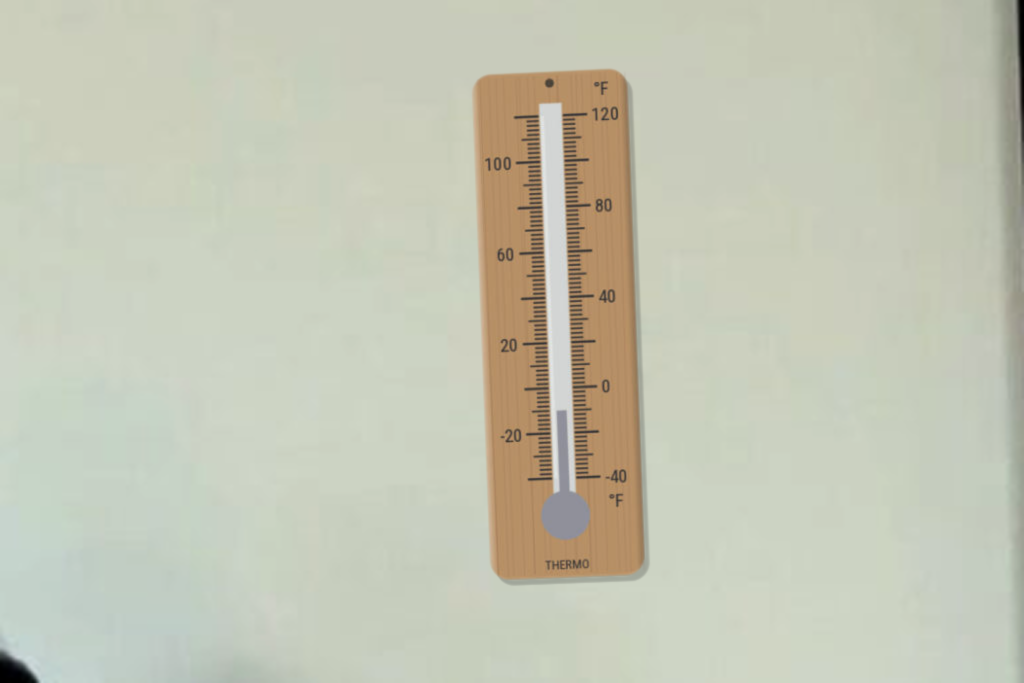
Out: °F -10
